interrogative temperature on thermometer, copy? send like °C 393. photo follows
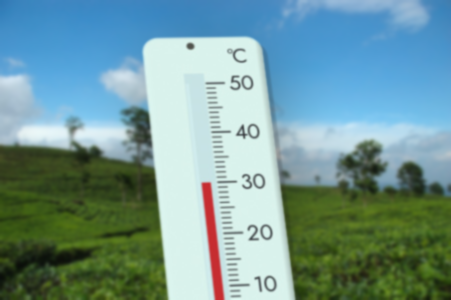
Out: °C 30
